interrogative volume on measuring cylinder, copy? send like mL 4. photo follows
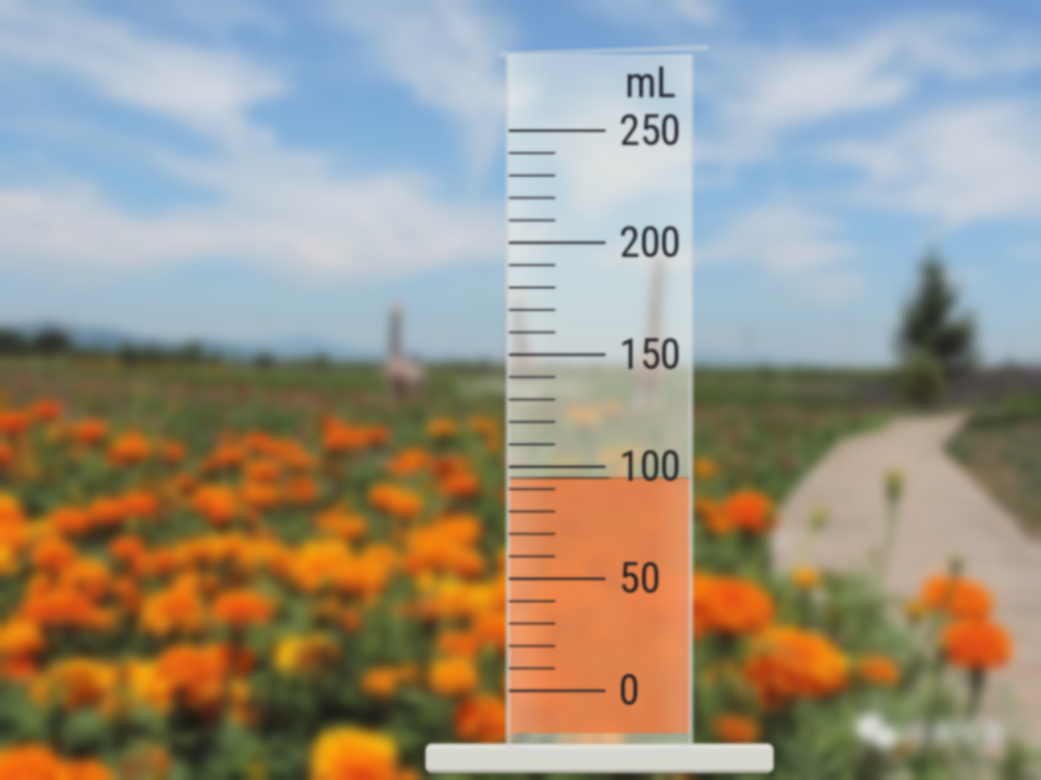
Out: mL 95
